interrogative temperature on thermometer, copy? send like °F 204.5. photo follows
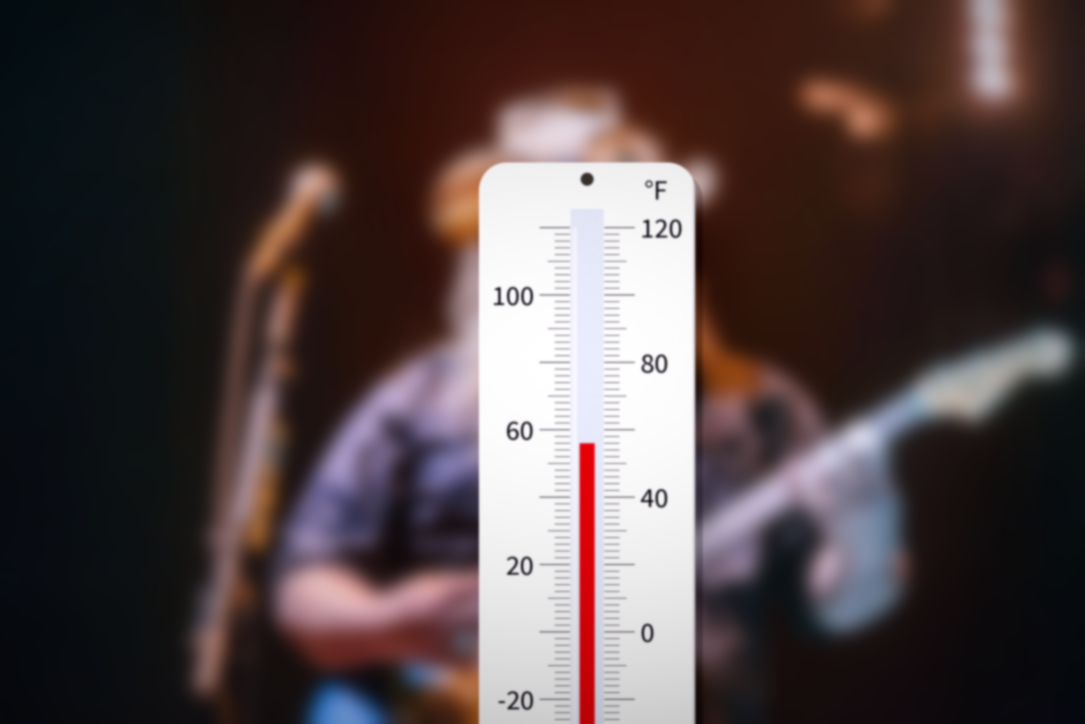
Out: °F 56
